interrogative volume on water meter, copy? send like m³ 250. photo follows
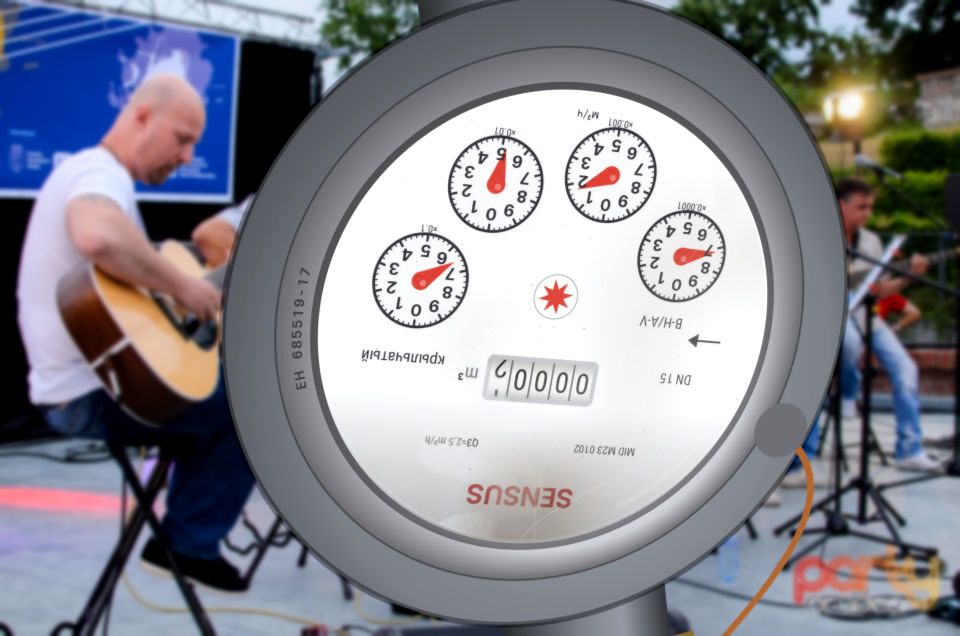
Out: m³ 1.6517
